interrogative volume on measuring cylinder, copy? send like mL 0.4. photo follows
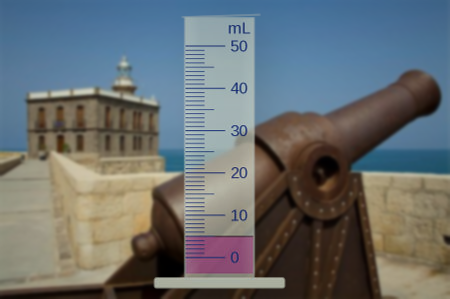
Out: mL 5
